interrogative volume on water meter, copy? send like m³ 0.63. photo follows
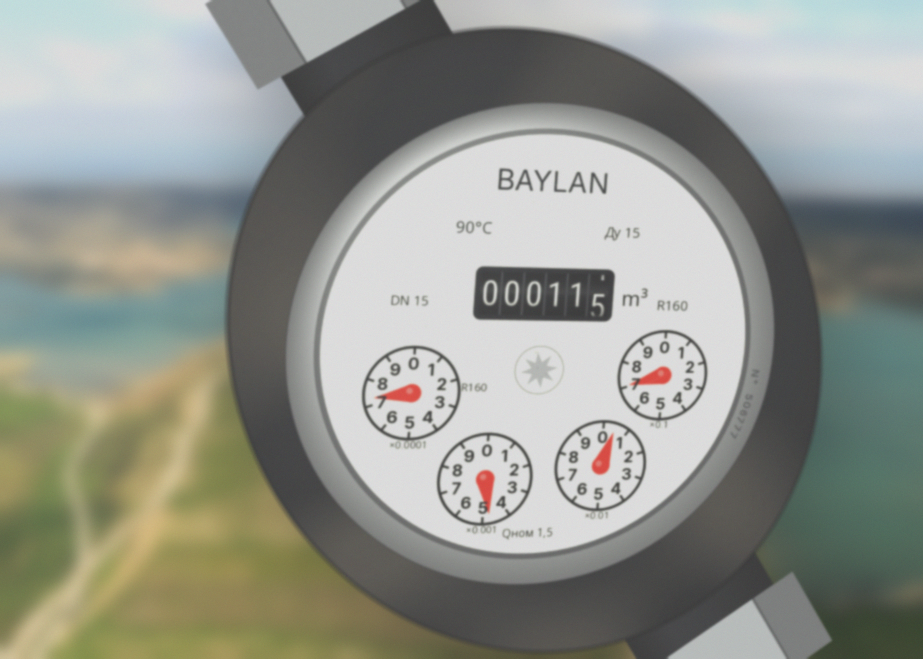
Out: m³ 114.7047
